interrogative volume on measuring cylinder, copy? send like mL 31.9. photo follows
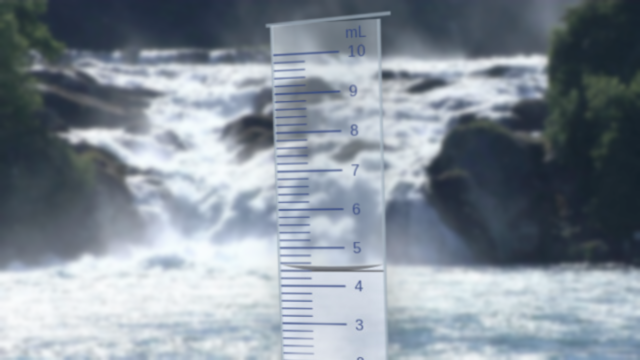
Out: mL 4.4
